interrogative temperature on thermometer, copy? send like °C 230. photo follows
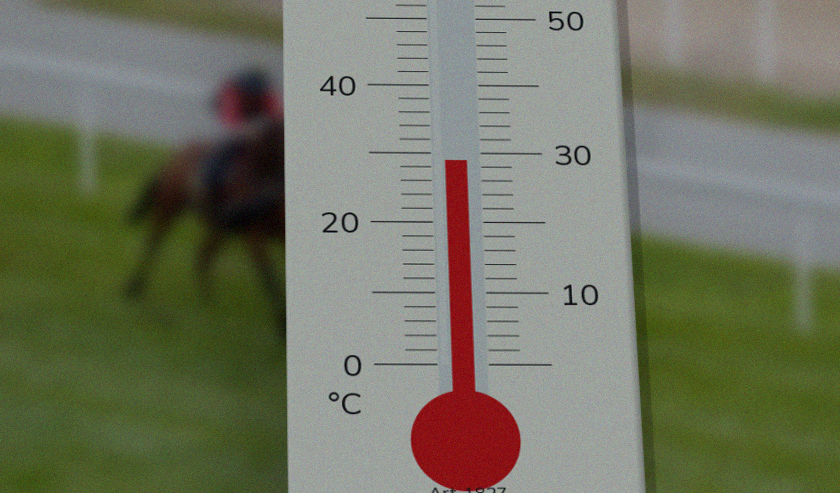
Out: °C 29
